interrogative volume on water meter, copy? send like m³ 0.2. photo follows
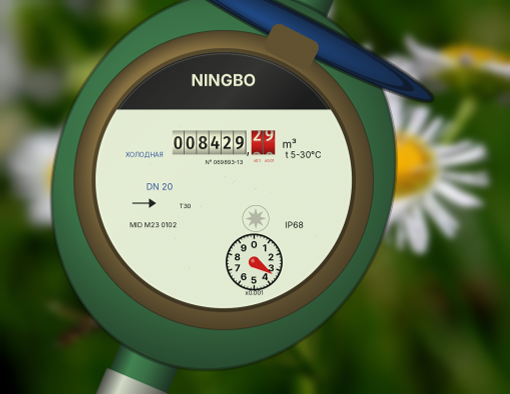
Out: m³ 8429.293
